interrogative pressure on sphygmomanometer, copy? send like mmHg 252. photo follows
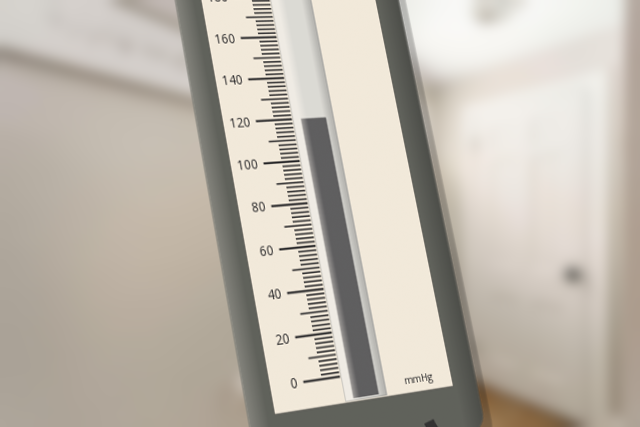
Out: mmHg 120
